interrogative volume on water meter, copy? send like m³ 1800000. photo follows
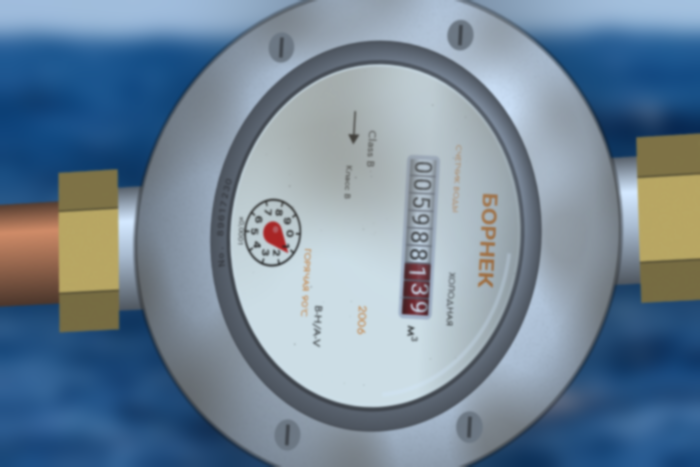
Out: m³ 5988.1391
